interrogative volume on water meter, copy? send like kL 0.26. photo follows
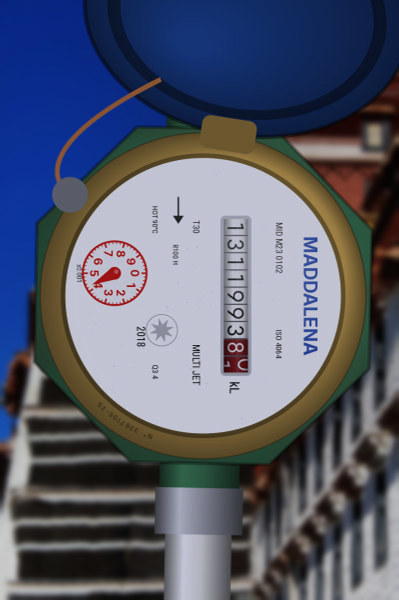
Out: kL 1311993.804
